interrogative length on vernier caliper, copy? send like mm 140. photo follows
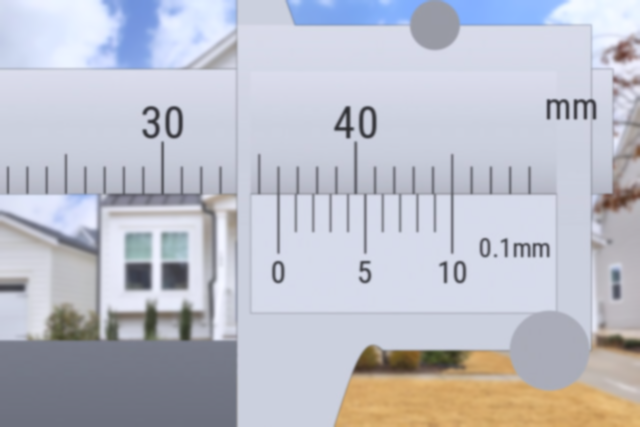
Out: mm 36.0
